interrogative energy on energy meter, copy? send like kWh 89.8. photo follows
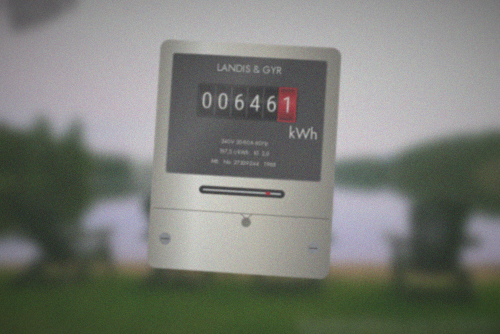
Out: kWh 646.1
